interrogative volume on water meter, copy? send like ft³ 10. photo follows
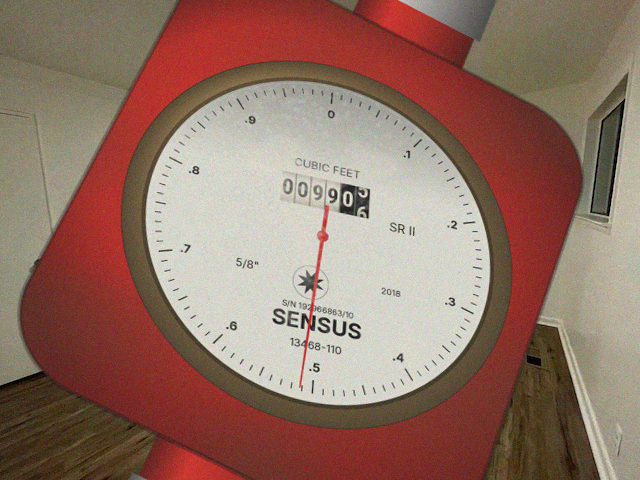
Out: ft³ 9905.51
